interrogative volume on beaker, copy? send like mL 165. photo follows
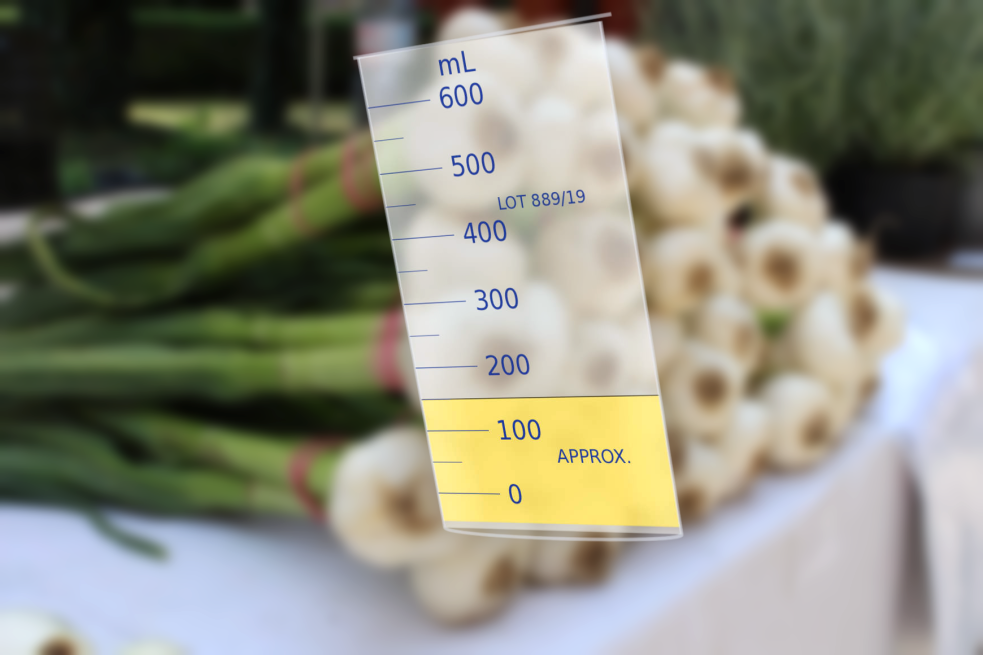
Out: mL 150
